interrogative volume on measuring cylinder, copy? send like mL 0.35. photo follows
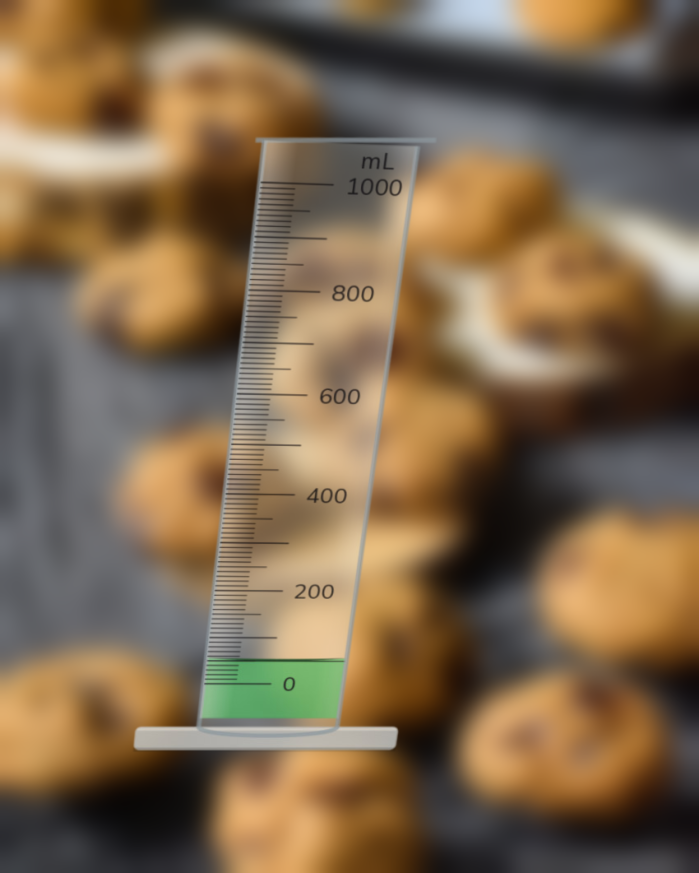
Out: mL 50
